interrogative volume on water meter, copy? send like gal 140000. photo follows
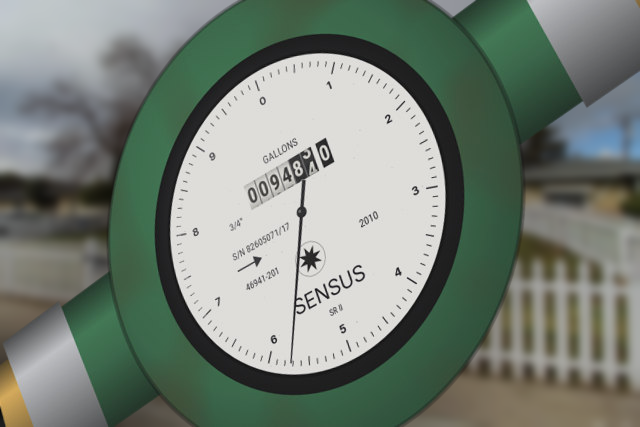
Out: gal 94835.7
